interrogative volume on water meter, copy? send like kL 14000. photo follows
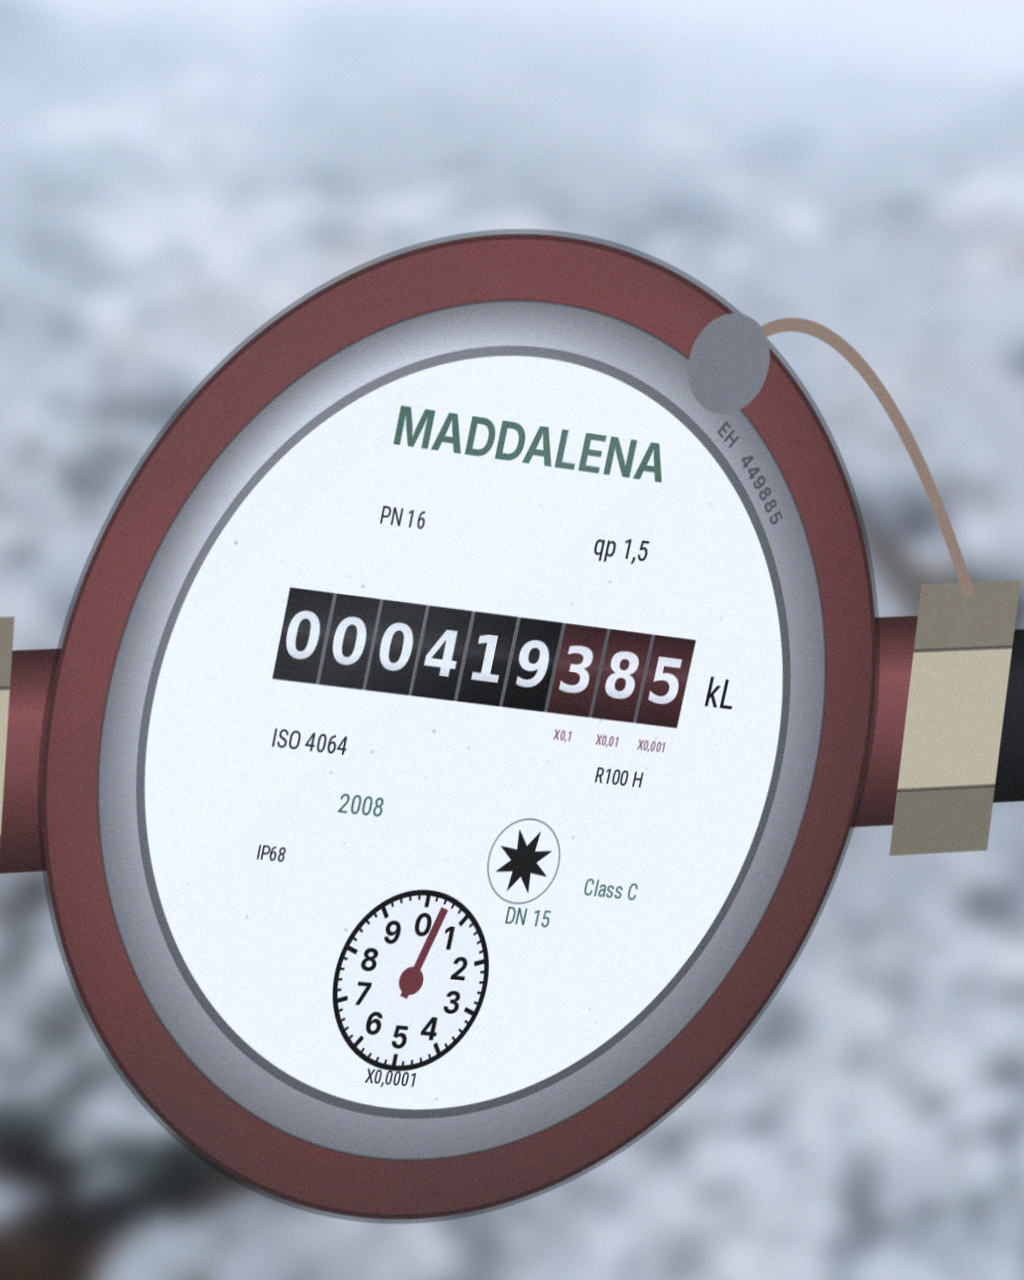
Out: kL 419.3850
